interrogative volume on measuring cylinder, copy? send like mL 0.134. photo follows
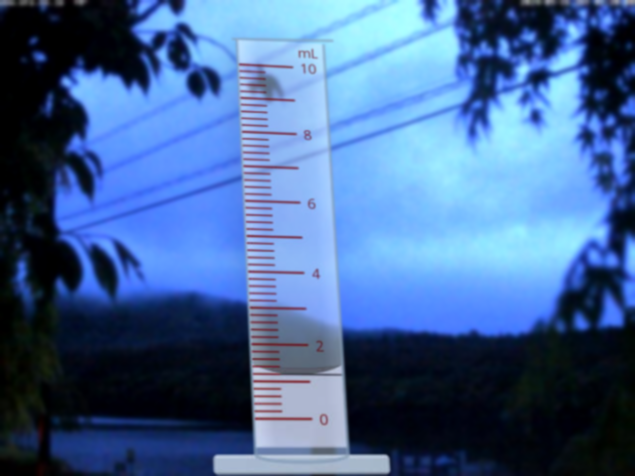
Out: mL 1.2
